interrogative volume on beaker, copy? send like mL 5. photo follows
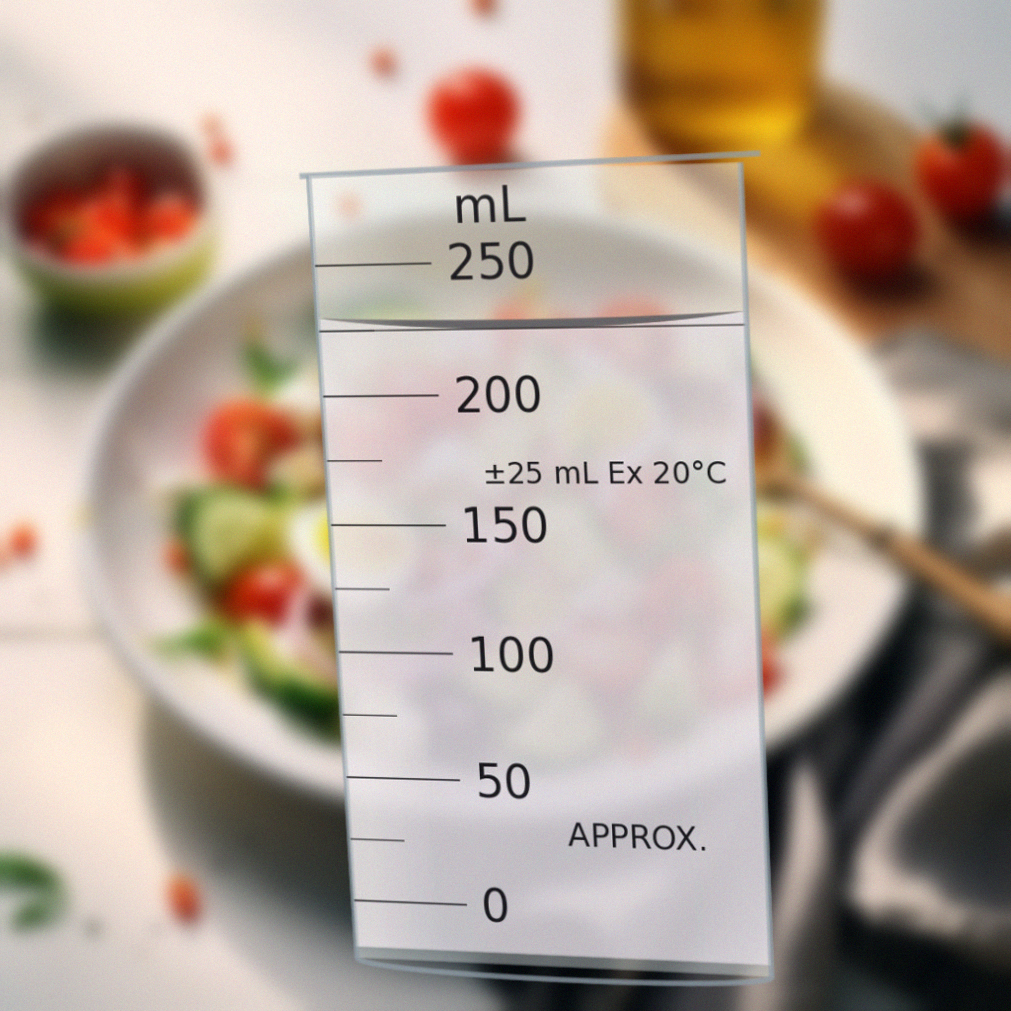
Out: mL 225
